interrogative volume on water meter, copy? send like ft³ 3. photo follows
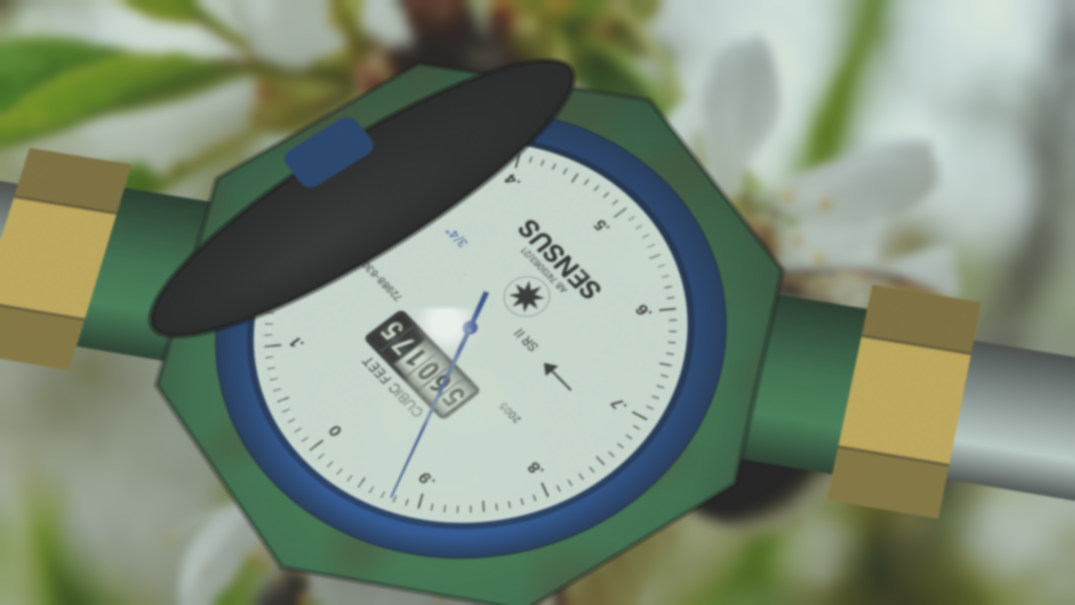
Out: ft³ 560174.92
